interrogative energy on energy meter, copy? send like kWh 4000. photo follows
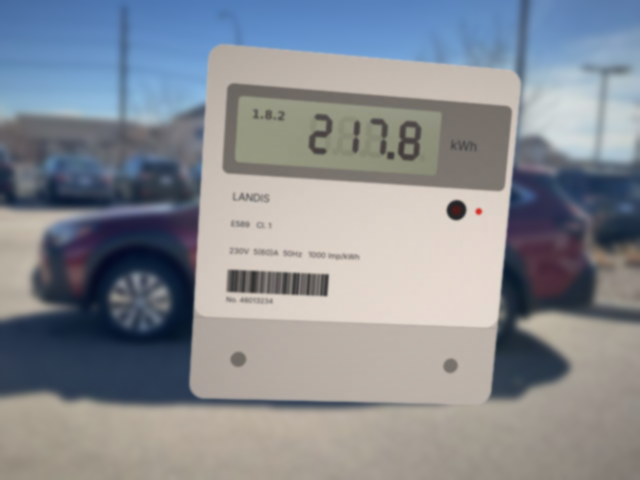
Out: kWh 217.8
